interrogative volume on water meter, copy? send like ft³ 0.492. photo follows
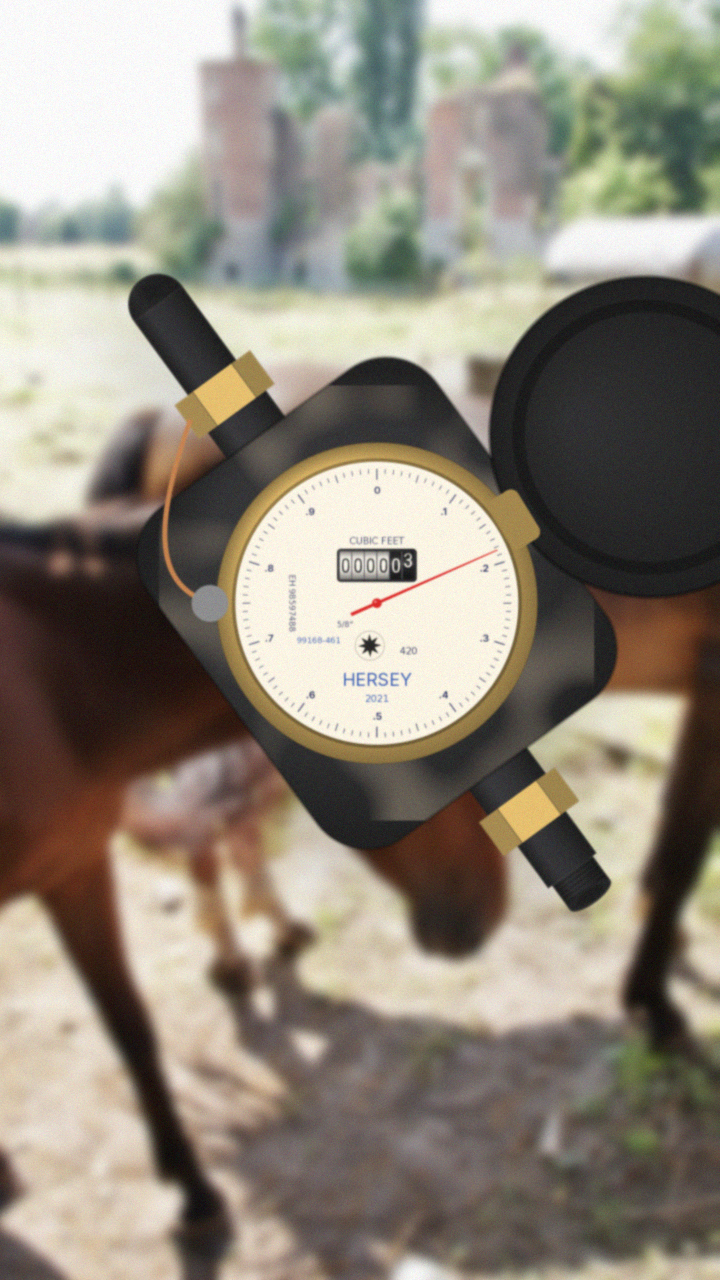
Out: ft³ 3.18
